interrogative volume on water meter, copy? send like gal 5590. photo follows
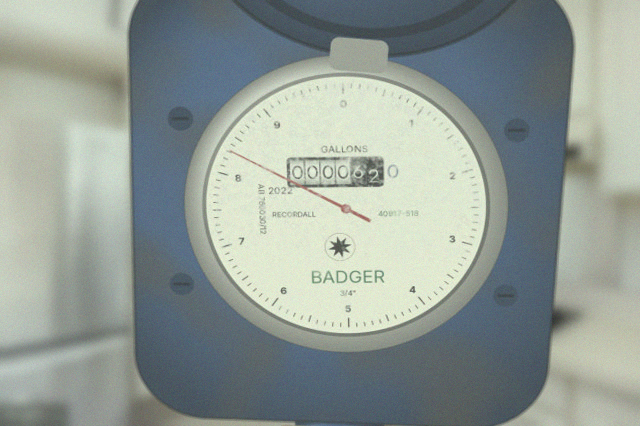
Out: gal 618.3
